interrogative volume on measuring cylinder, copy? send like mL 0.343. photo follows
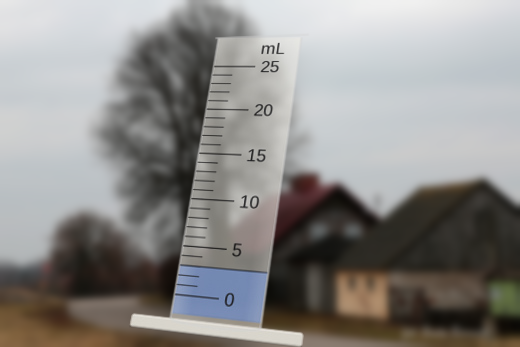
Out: mL 3
